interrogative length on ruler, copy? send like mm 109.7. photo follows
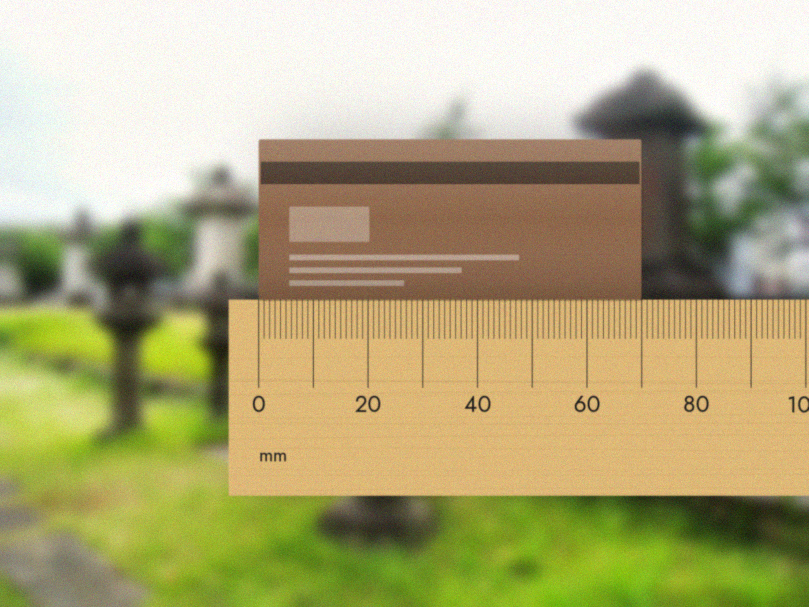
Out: mm 70
